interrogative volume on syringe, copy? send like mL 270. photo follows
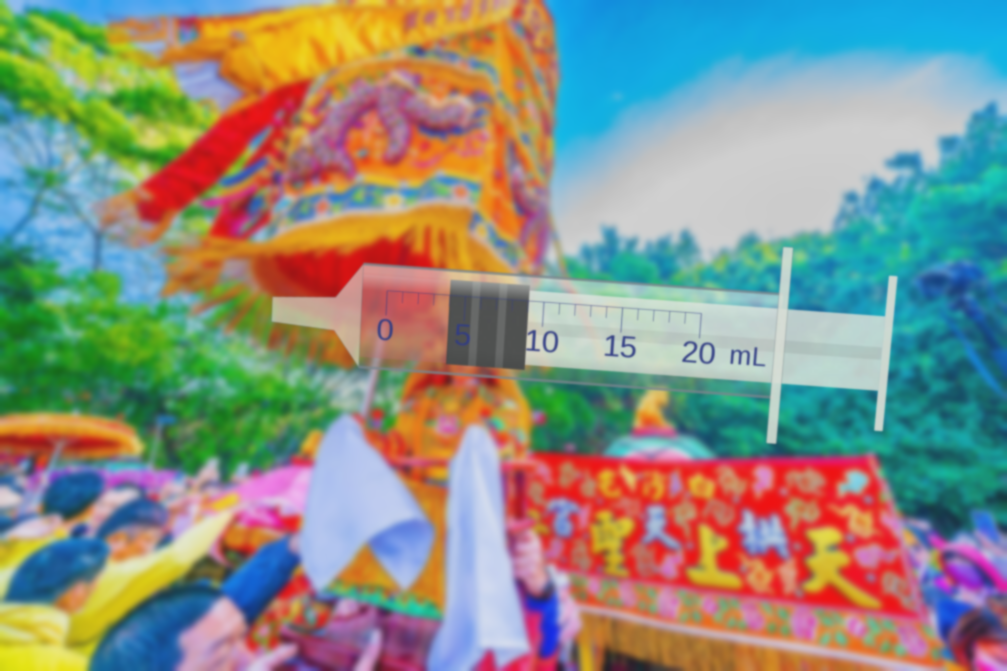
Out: mL 4
